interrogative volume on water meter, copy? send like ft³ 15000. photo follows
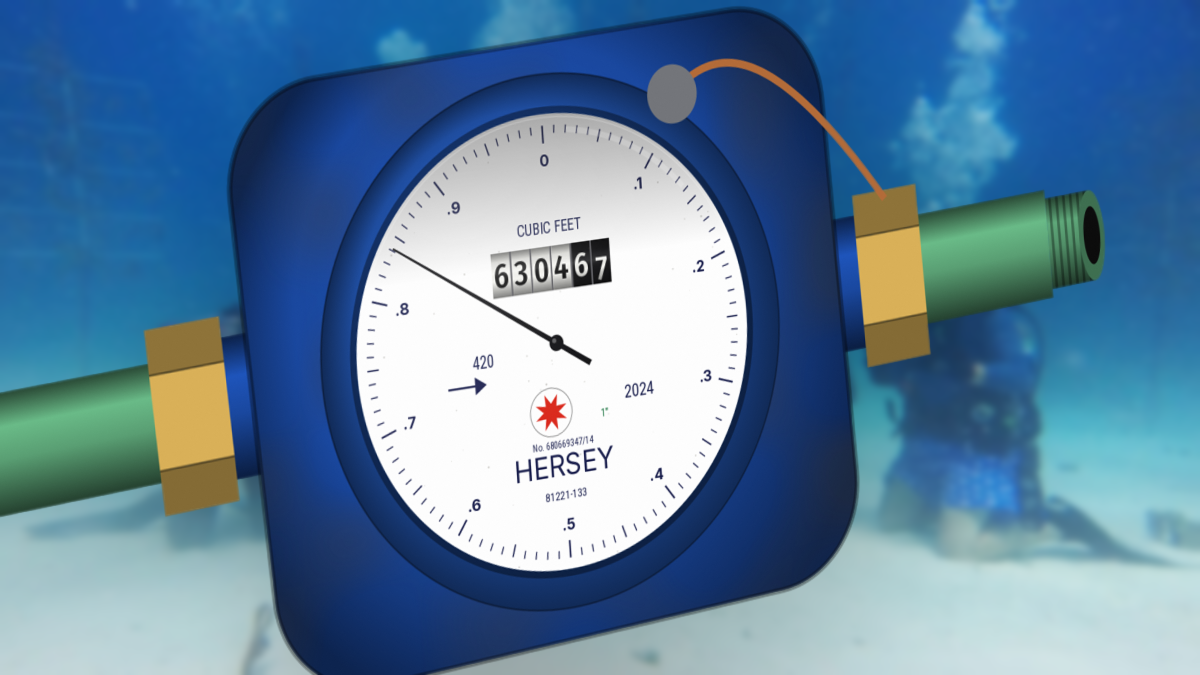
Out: ft³ 630466.84
